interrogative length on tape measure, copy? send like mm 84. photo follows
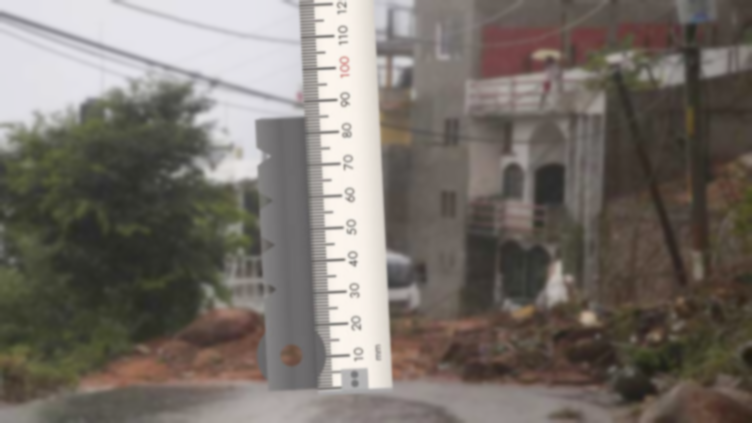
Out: mm 85
